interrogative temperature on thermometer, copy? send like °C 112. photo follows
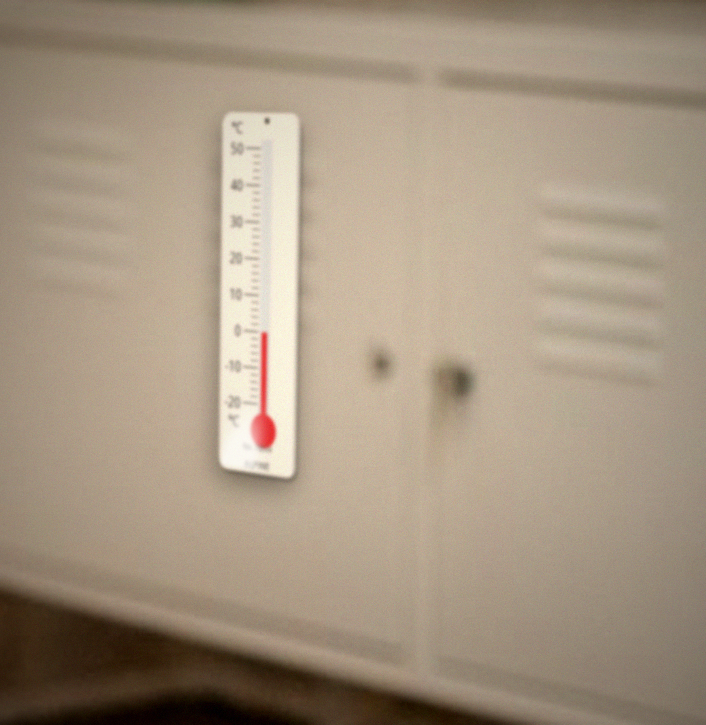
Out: °C 0
